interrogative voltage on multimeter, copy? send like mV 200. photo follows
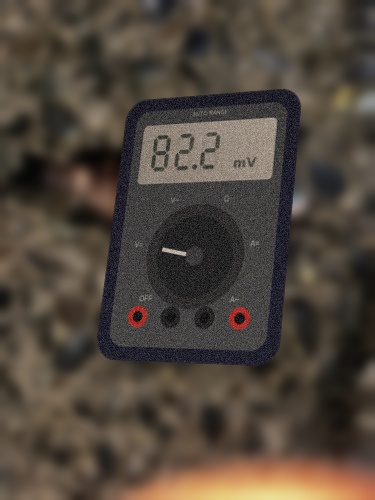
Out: mV 82.2
